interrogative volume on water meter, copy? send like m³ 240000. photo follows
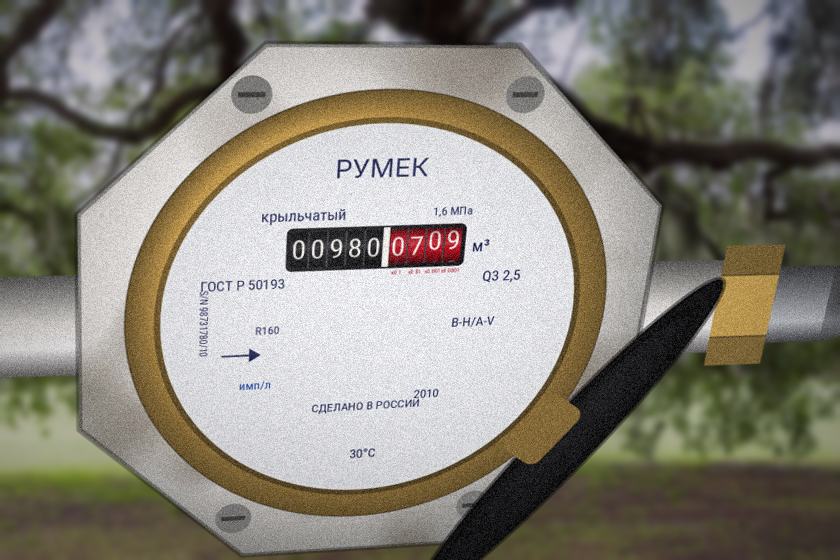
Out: m³ 980.0709
